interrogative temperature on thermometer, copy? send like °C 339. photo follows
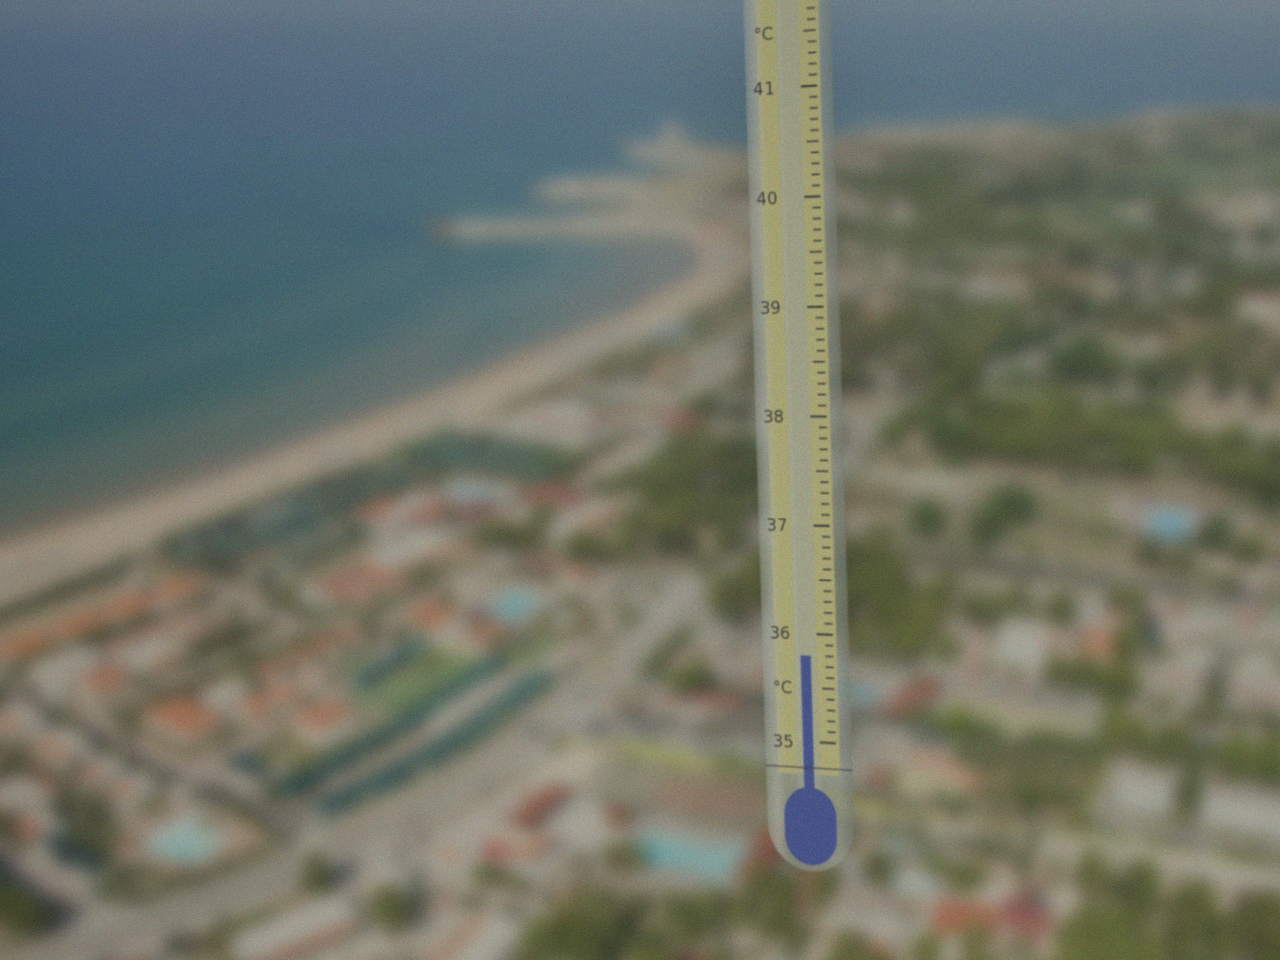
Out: °C 35.8
